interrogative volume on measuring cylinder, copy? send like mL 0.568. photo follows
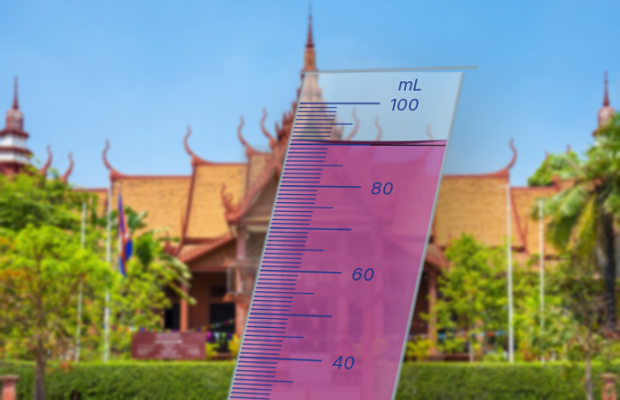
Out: mL 90
